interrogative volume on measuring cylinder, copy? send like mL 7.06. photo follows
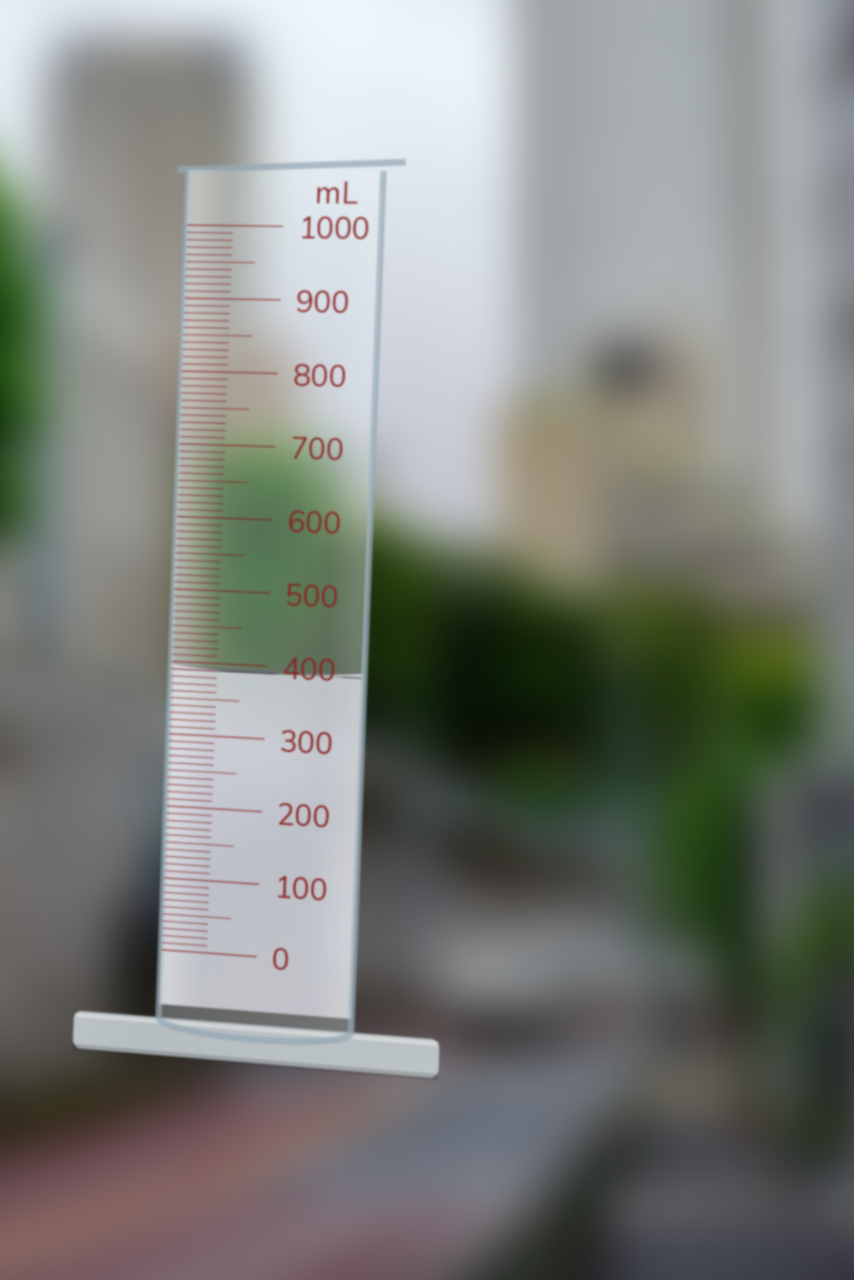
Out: mL 390
